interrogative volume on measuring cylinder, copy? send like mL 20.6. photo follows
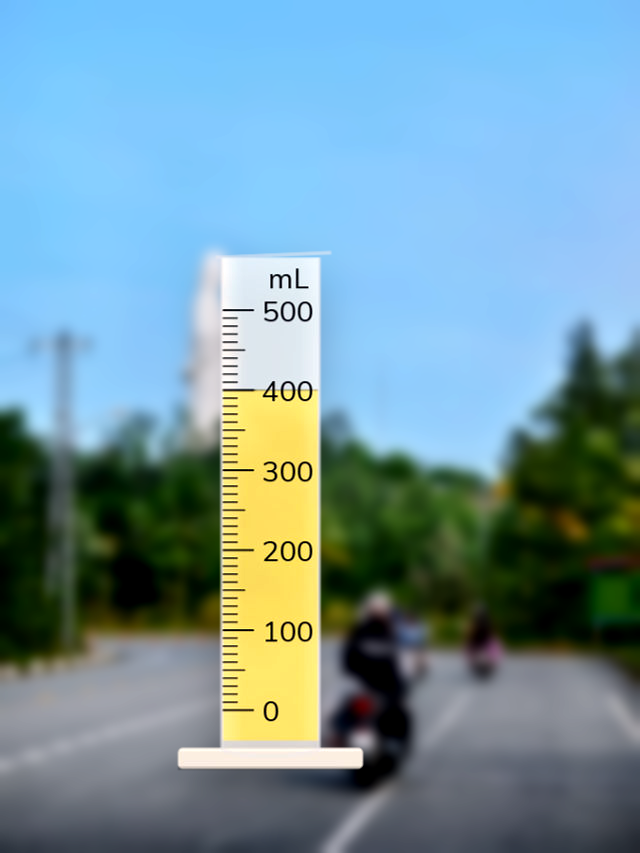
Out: mL 400
